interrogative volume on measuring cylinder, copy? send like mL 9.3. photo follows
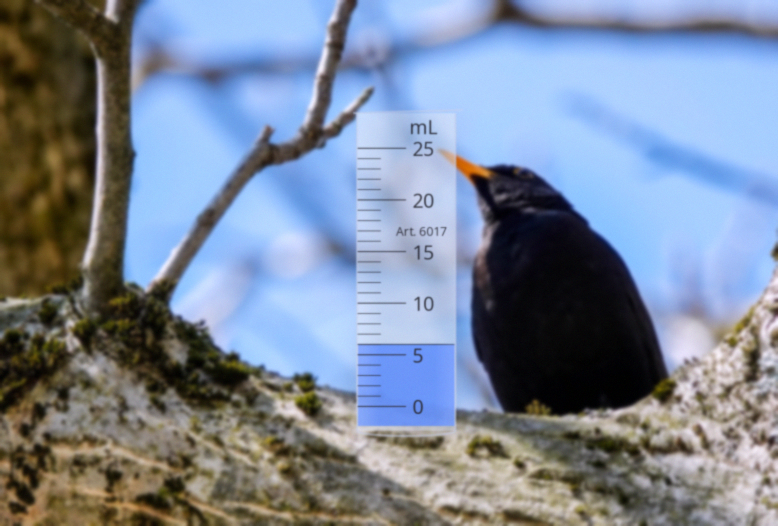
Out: mL 6
